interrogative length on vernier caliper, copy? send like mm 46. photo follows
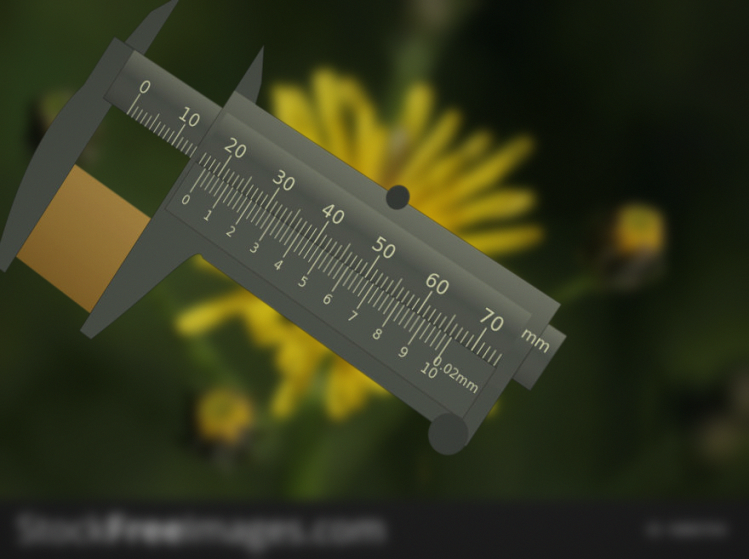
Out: mm 17.4
